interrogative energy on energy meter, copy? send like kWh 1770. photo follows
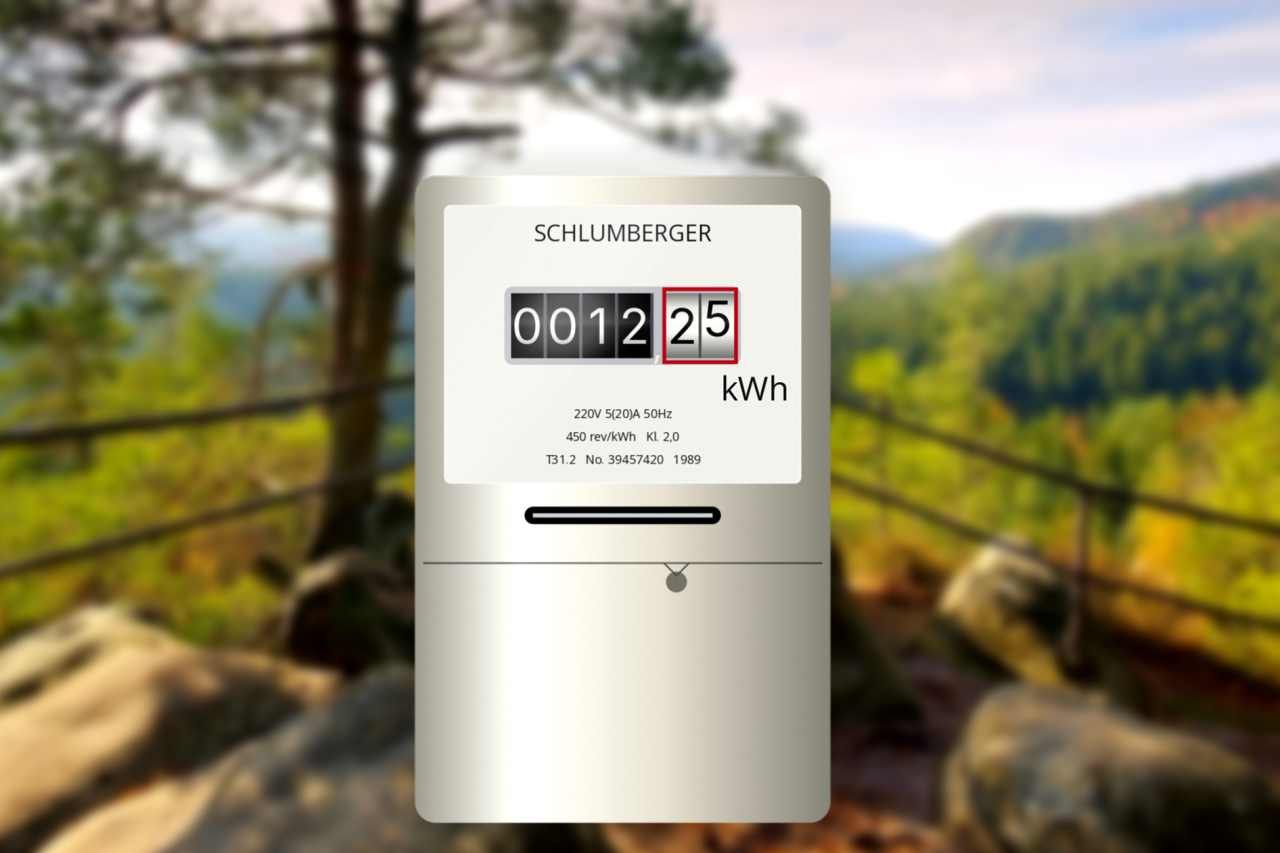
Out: kWh 12.25
